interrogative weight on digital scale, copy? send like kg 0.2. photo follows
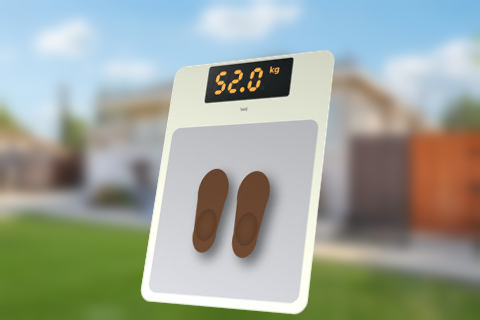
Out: kg 52.0
